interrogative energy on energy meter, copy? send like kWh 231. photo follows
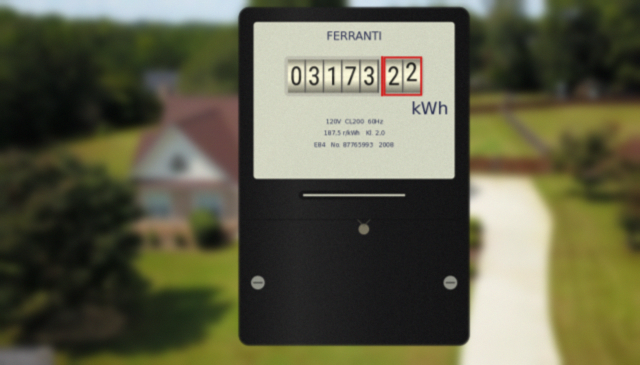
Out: kWh 3173.22
